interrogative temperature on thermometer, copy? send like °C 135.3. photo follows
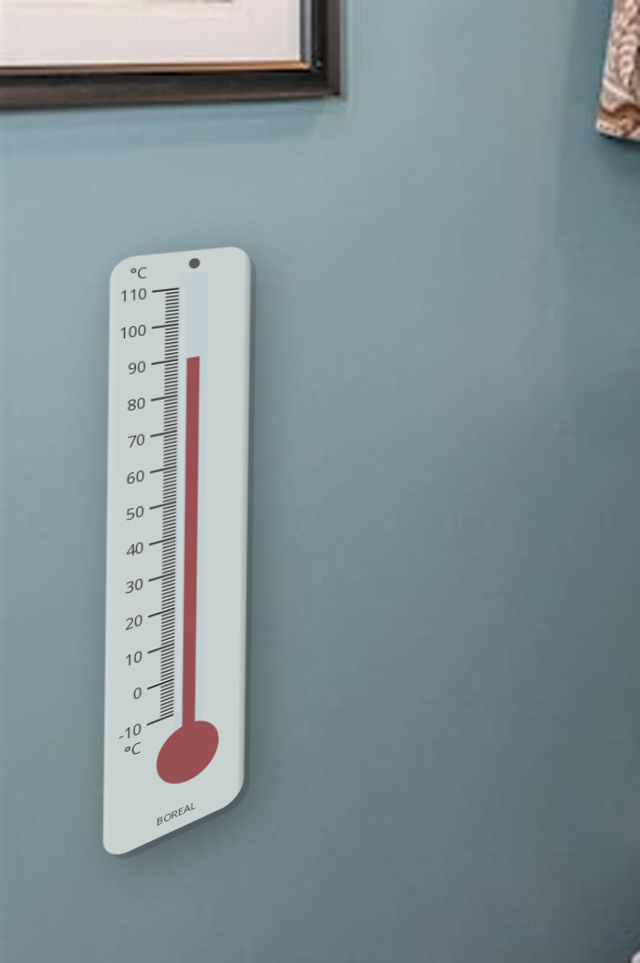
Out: °C 90
